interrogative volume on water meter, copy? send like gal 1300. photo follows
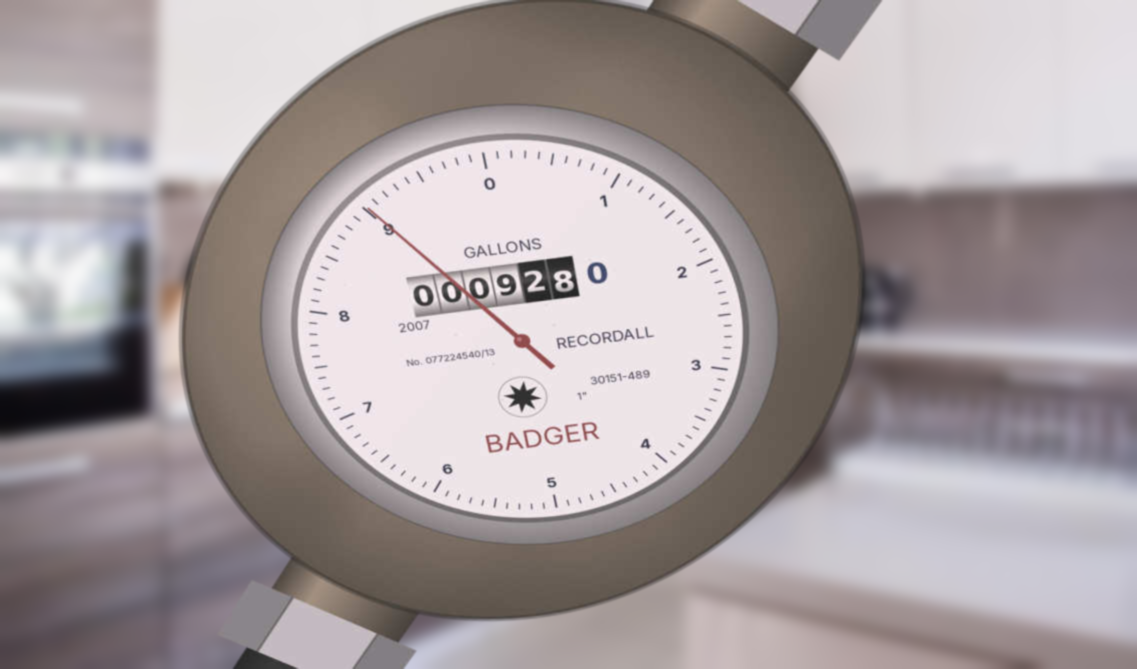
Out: gal 9279.0
